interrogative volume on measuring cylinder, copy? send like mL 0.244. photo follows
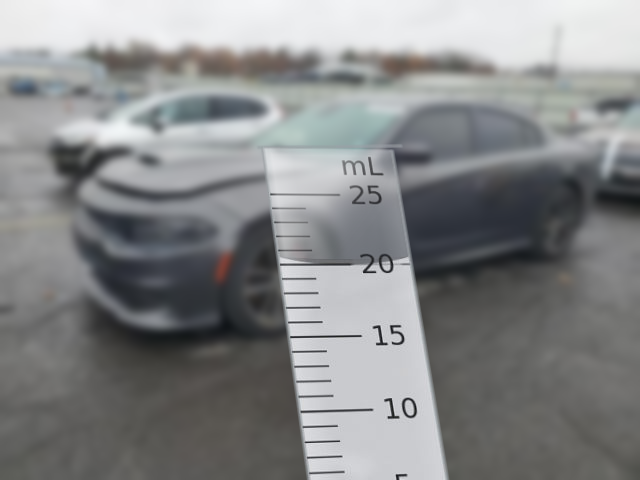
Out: mL 20
